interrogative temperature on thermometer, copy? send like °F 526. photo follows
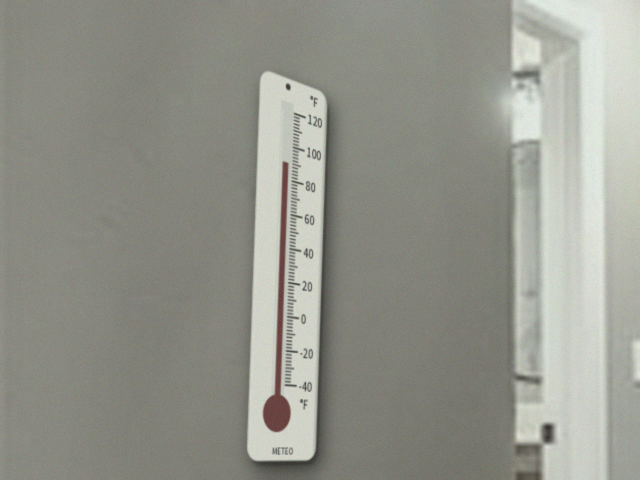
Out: °F 90
